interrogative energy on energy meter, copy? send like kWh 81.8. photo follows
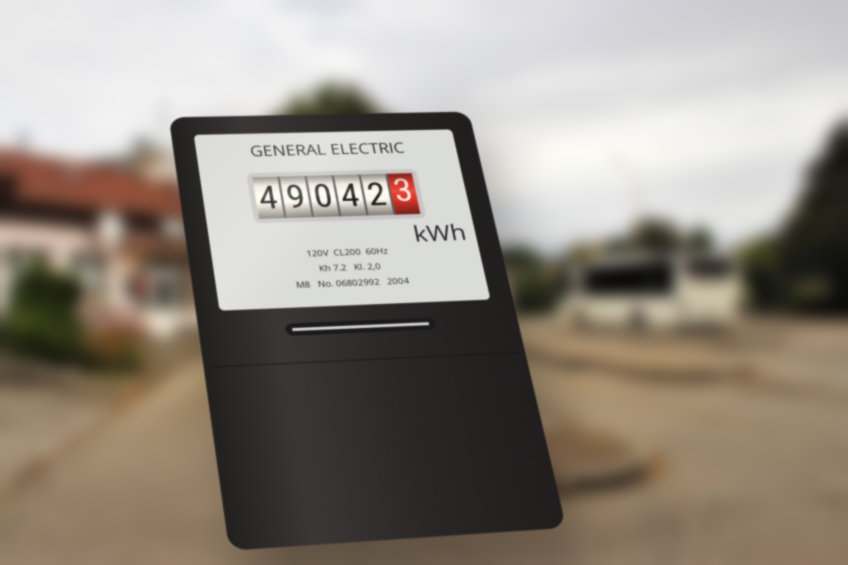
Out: kWh 49042.3
